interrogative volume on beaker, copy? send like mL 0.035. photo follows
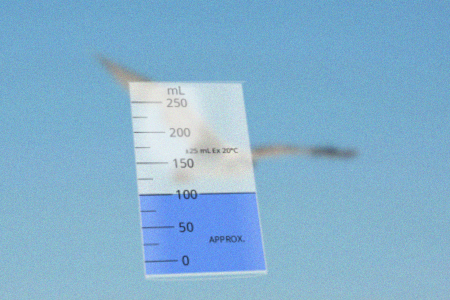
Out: mL 100
